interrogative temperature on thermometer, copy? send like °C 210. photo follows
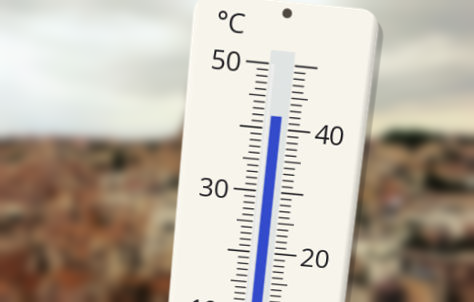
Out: °C 42
